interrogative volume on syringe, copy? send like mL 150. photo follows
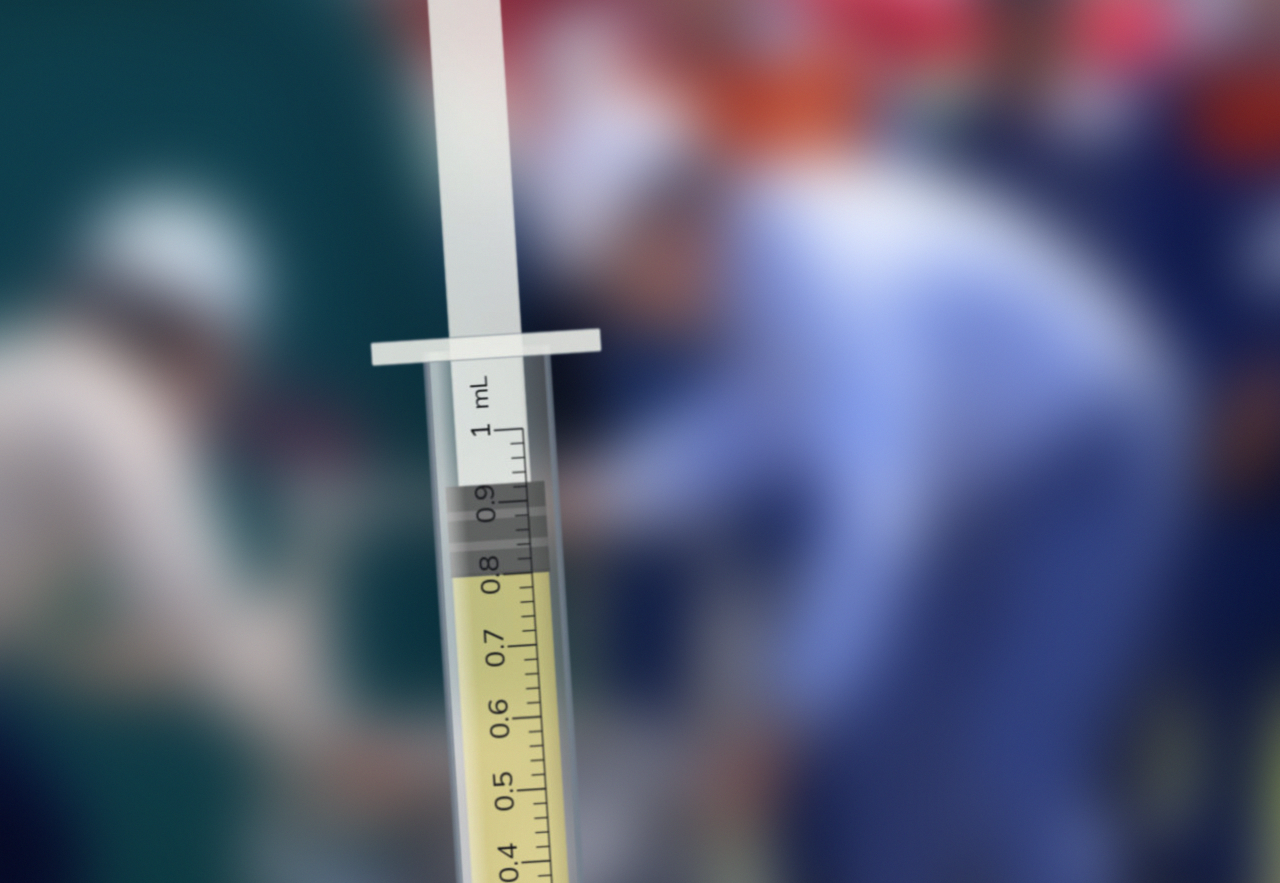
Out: mL 0.8
